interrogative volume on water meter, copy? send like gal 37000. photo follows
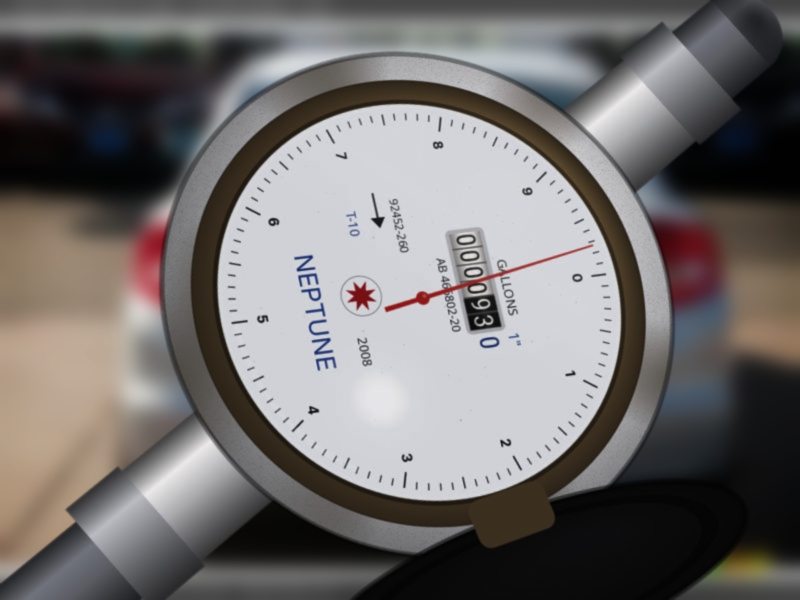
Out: gal 929.7
